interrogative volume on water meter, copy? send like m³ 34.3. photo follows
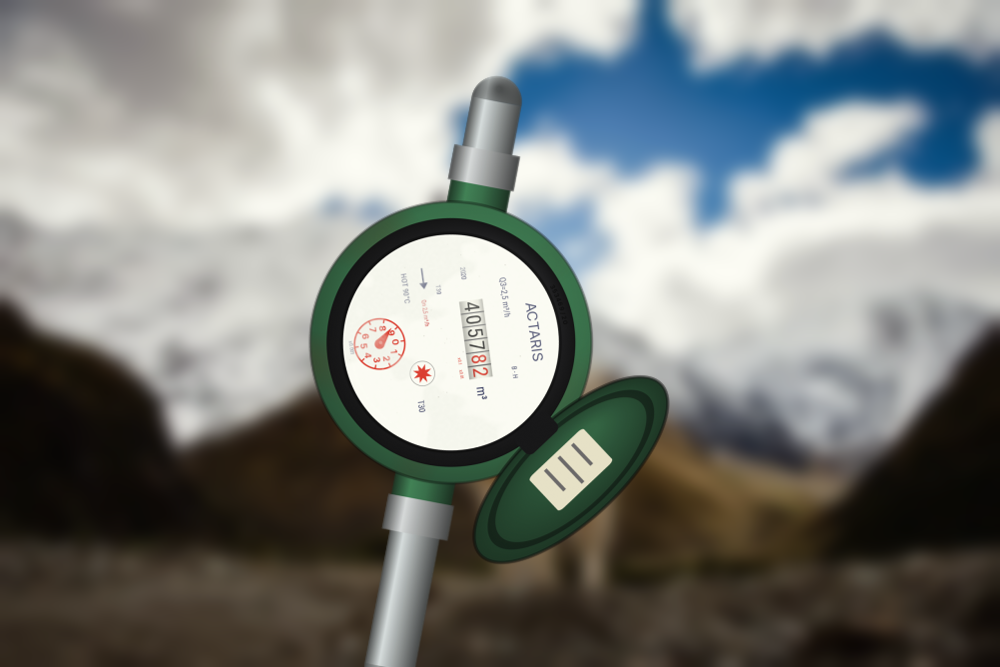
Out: m³ 4057.828
